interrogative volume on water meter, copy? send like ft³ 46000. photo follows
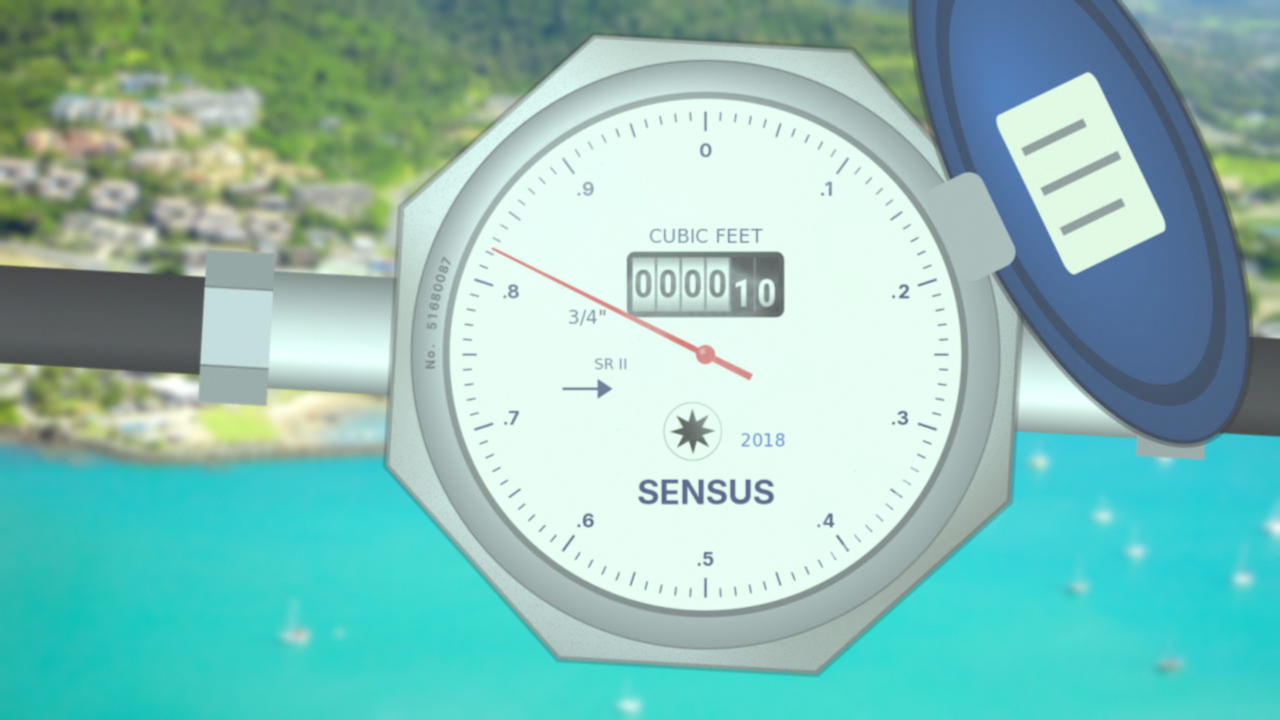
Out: ft³ 9.82
